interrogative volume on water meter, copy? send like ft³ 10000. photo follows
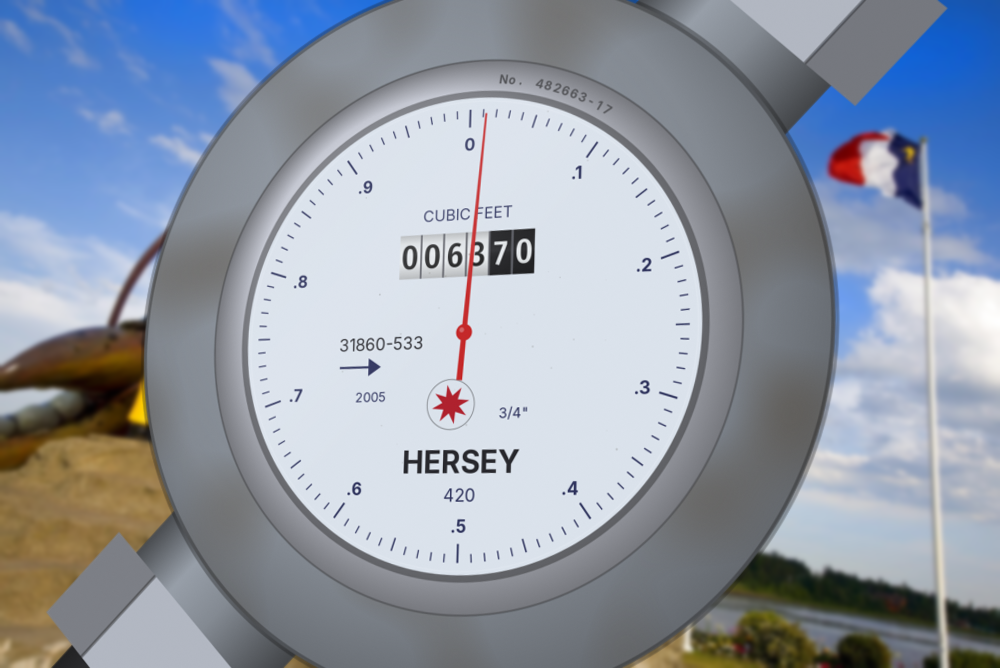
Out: ft³ 6370.01
